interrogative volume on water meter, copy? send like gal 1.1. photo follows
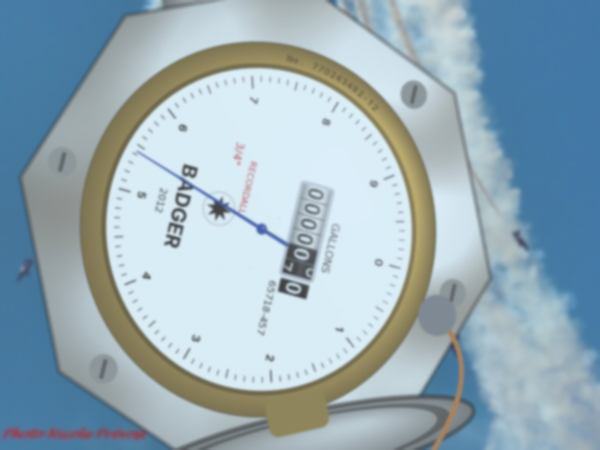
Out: gal 65.4
